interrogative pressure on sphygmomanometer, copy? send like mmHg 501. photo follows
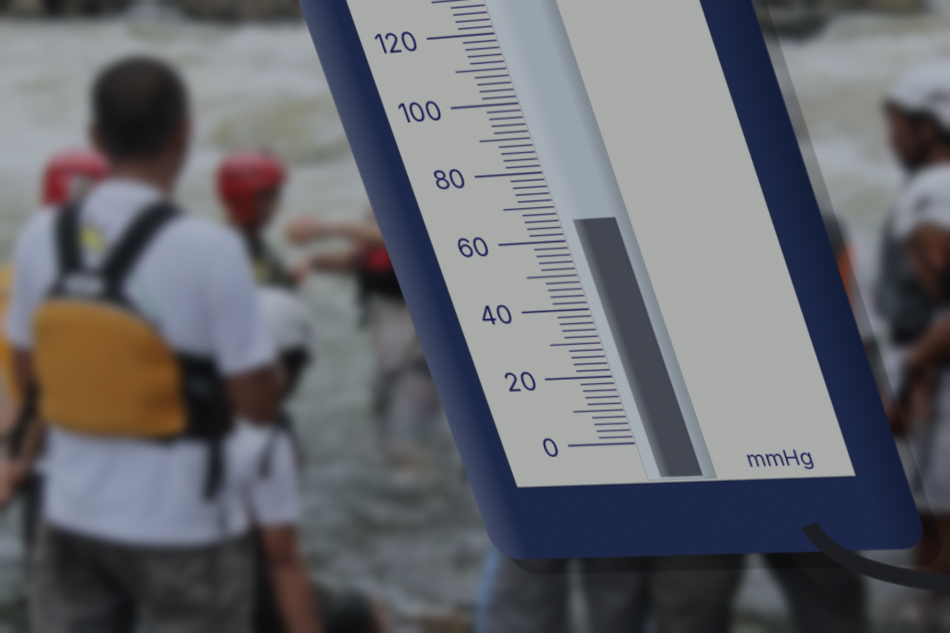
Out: mmHg 66
